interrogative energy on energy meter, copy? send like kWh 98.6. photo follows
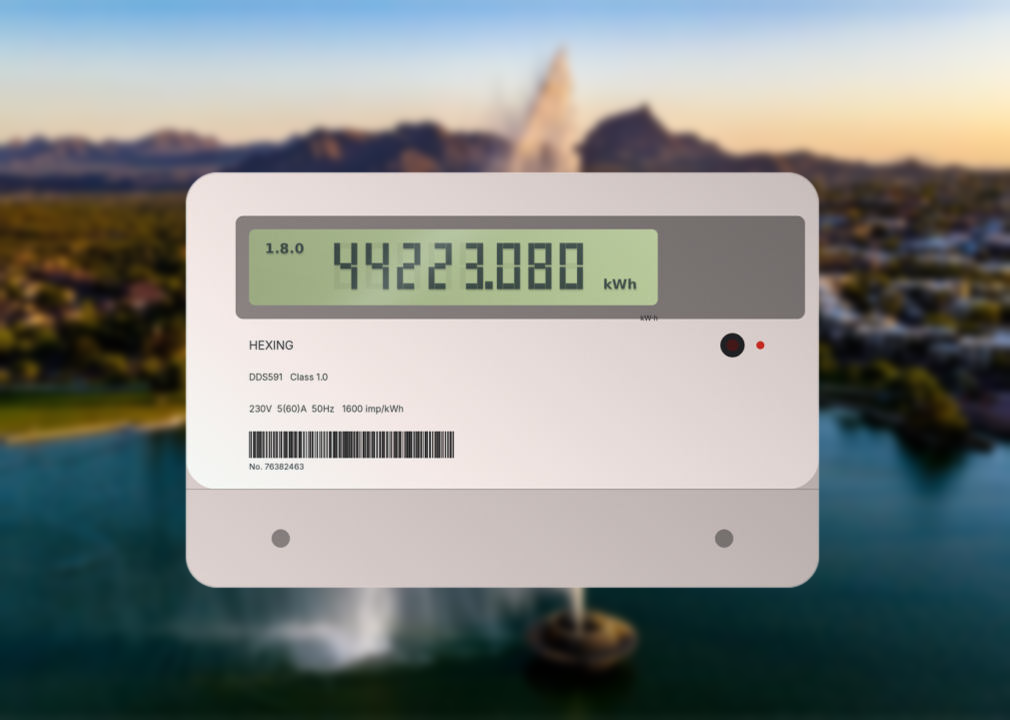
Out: kWh 44223.080
